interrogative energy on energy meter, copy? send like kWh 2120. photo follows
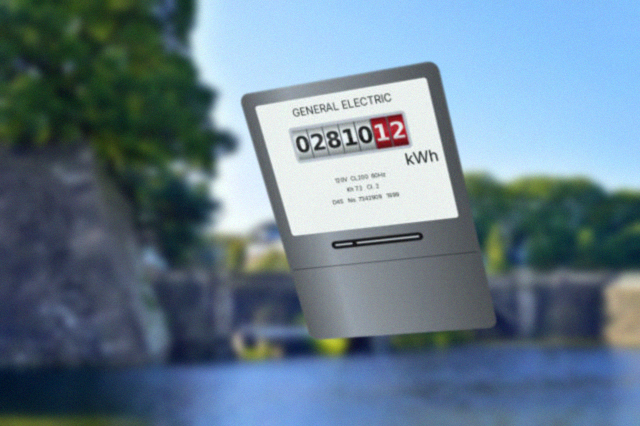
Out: kWh 2810.12
